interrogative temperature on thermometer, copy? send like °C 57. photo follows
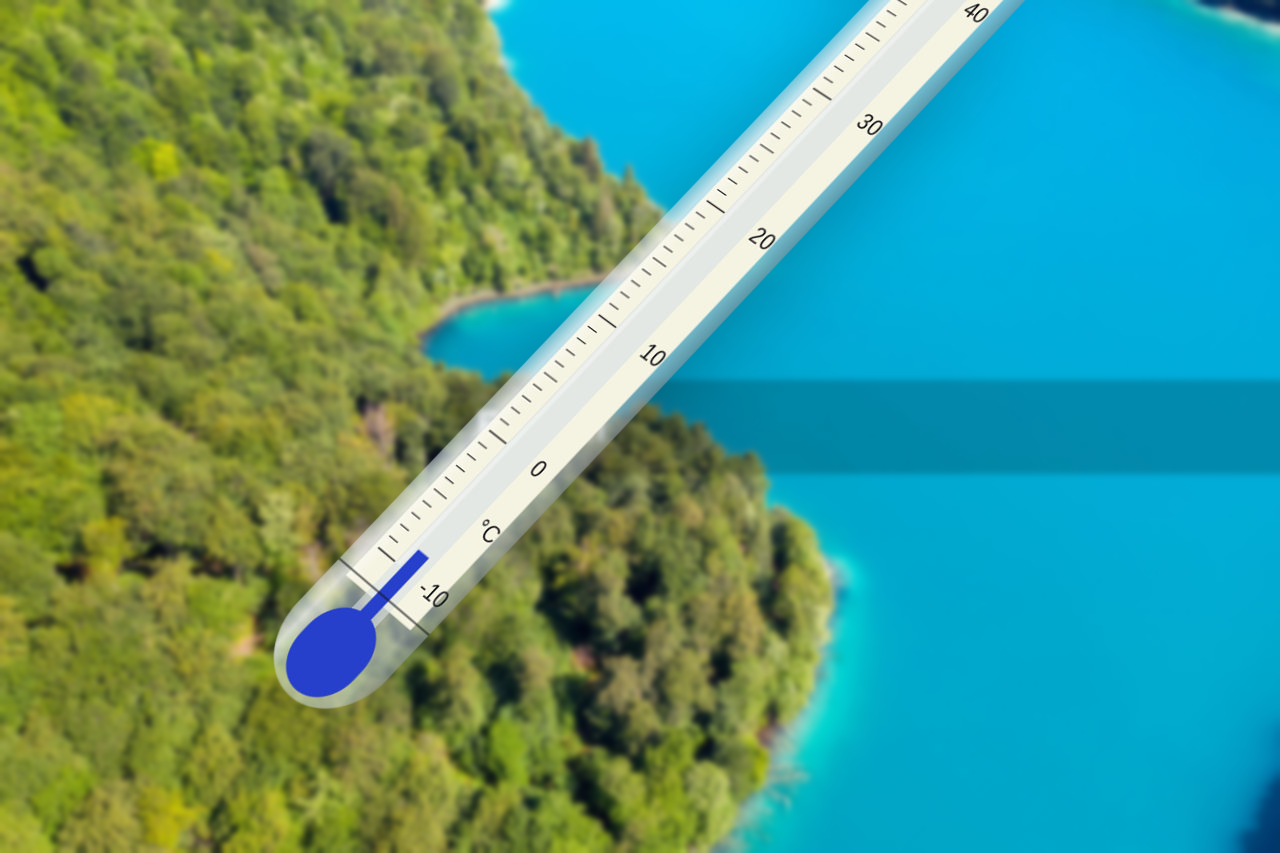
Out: °C -8.5
